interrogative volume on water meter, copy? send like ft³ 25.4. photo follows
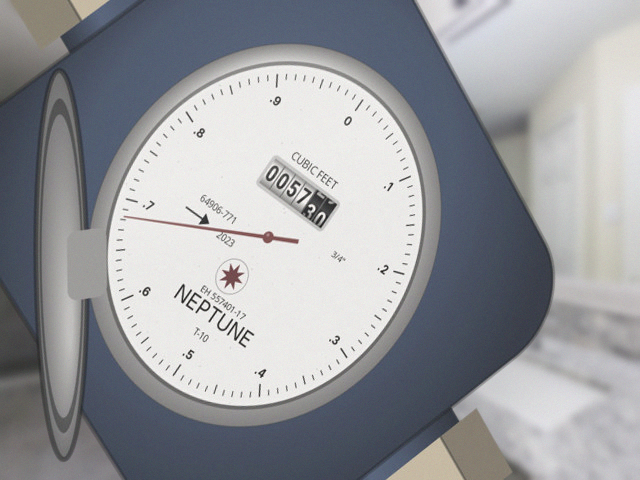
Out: ft³ 5729.68
